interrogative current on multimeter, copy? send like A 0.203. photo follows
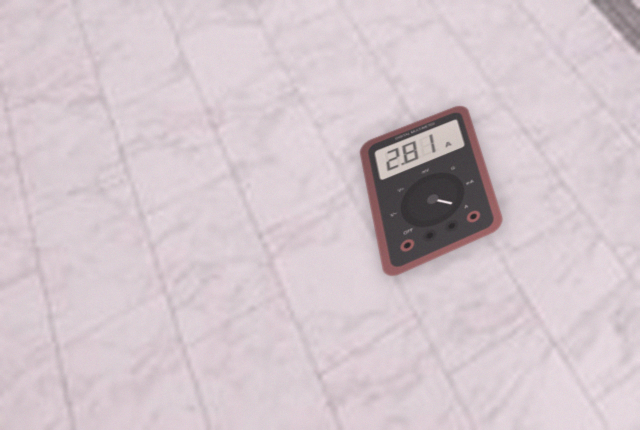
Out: A 2.81
